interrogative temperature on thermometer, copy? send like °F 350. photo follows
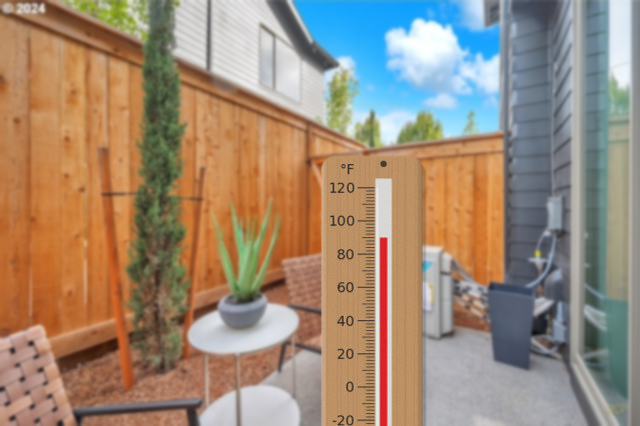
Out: °F 90
